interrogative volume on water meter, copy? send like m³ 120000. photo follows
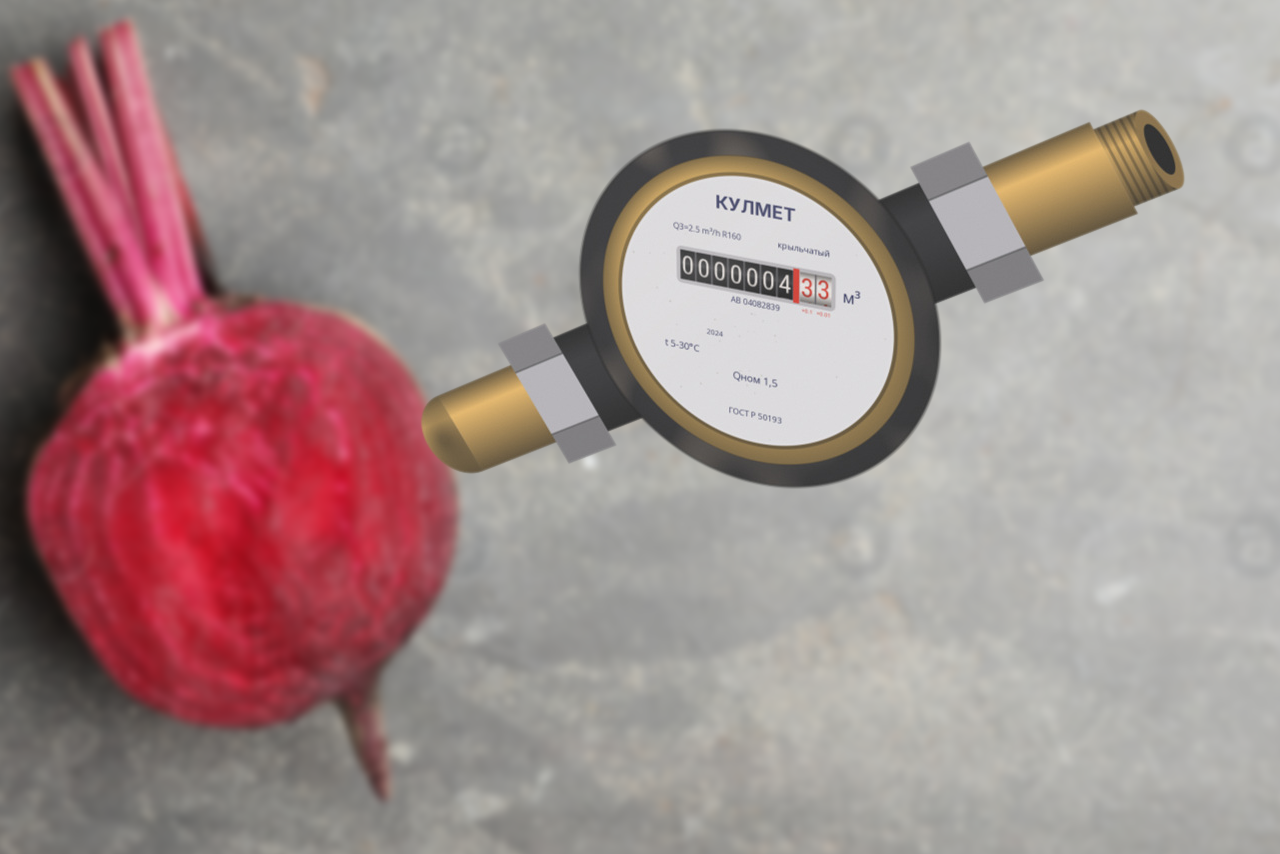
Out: m³ 4.33
